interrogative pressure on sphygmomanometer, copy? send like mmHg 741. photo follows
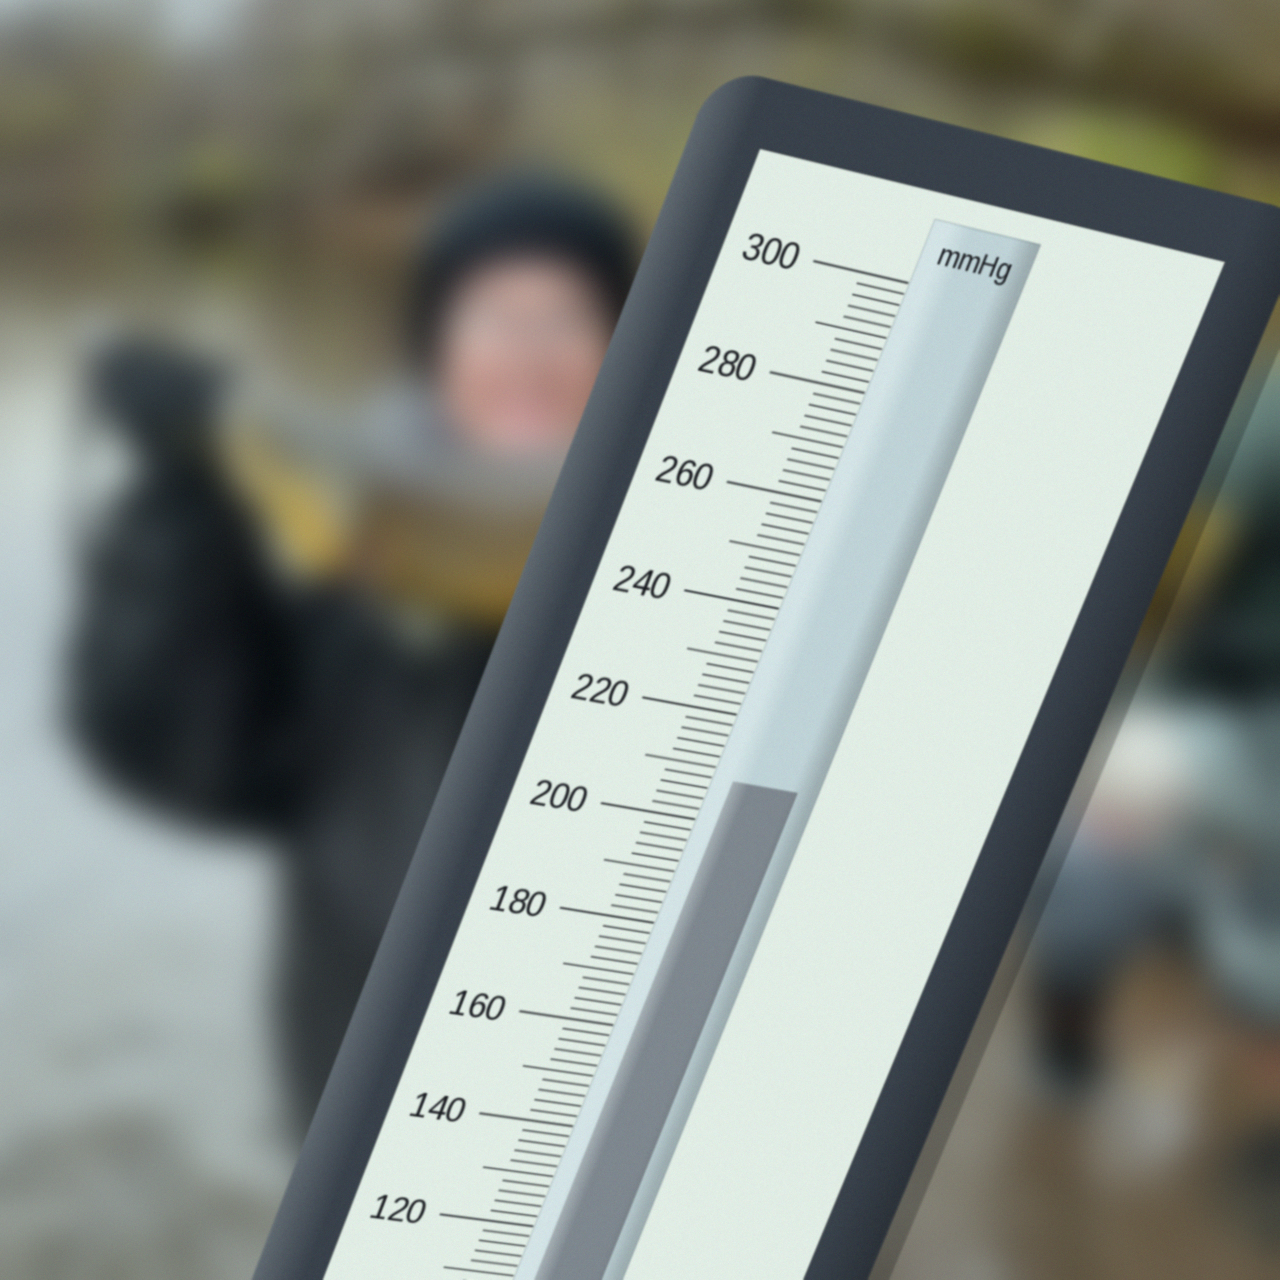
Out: mmHg 208
